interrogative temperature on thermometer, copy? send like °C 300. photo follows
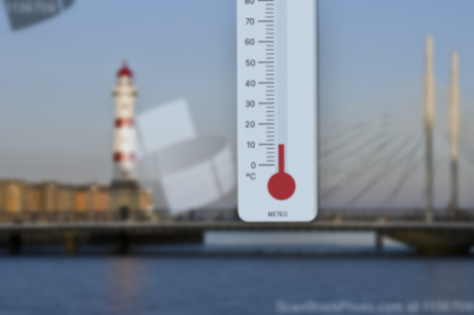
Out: °C 10
